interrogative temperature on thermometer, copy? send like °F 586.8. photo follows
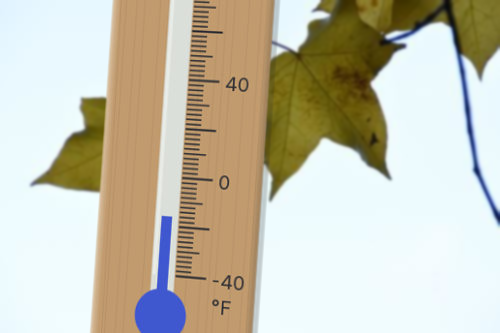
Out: °F -16
